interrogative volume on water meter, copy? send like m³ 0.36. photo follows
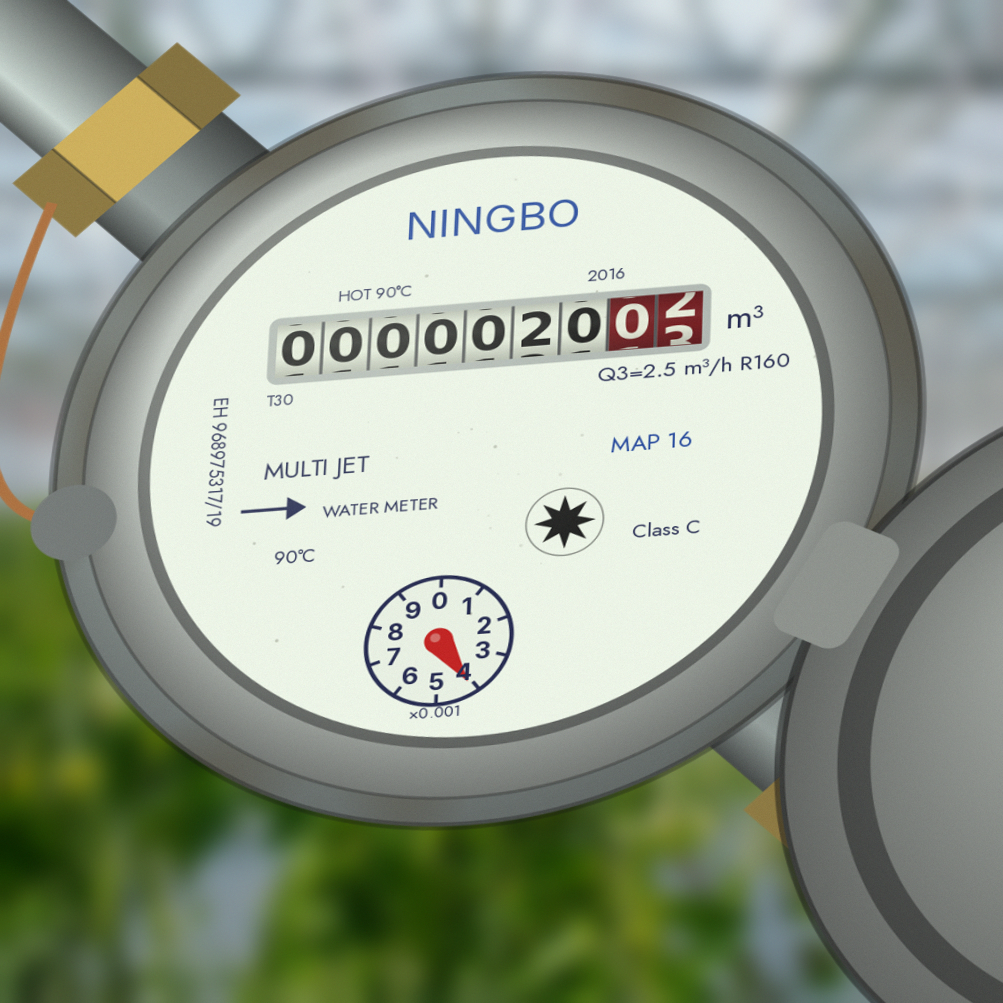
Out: m³ 20.024
